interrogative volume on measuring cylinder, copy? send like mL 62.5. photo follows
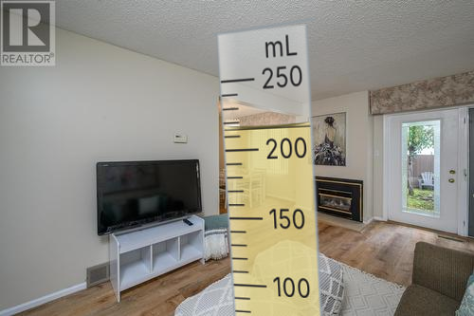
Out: mL 215
